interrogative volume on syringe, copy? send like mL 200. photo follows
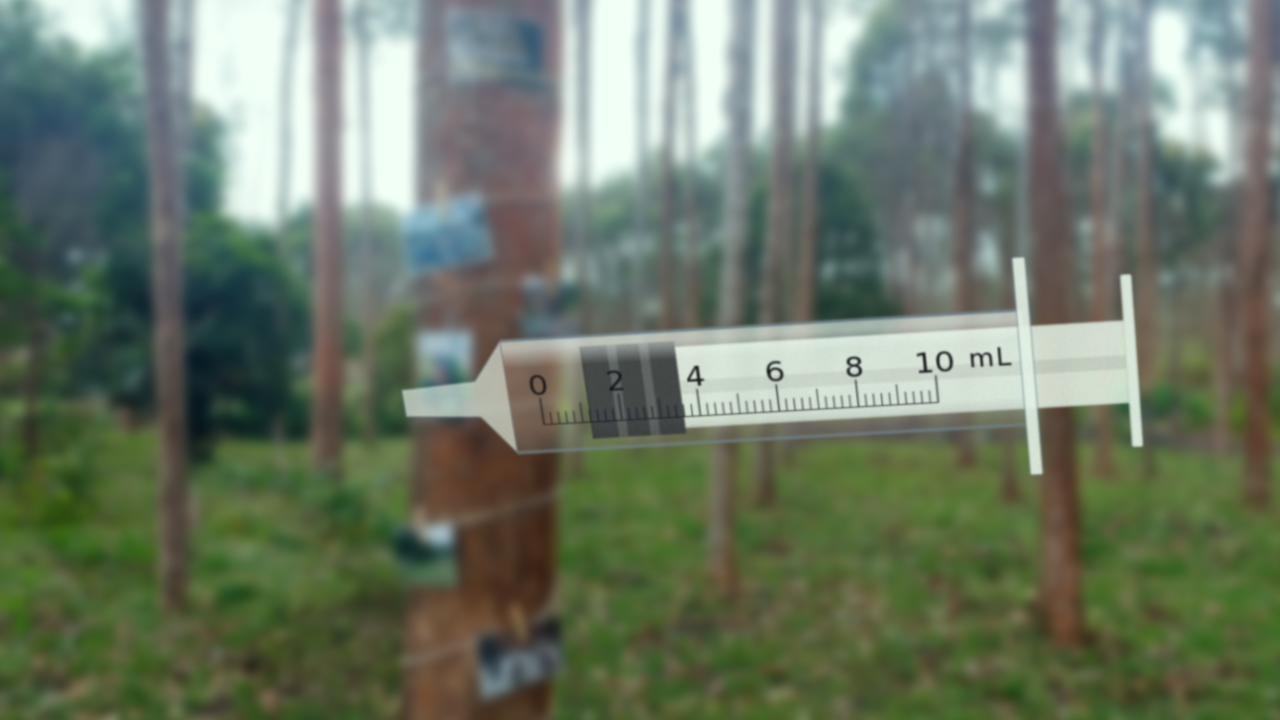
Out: mL 1.2
